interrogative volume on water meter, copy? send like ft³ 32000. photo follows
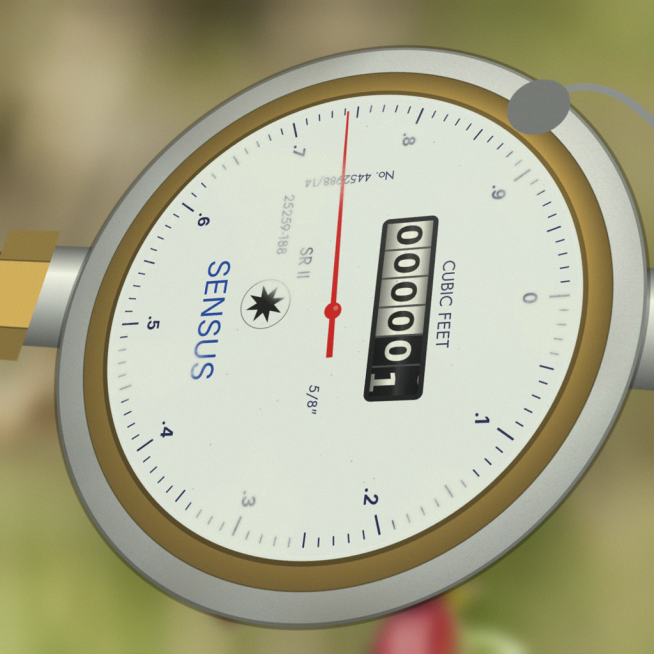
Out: ft³ 0.74
